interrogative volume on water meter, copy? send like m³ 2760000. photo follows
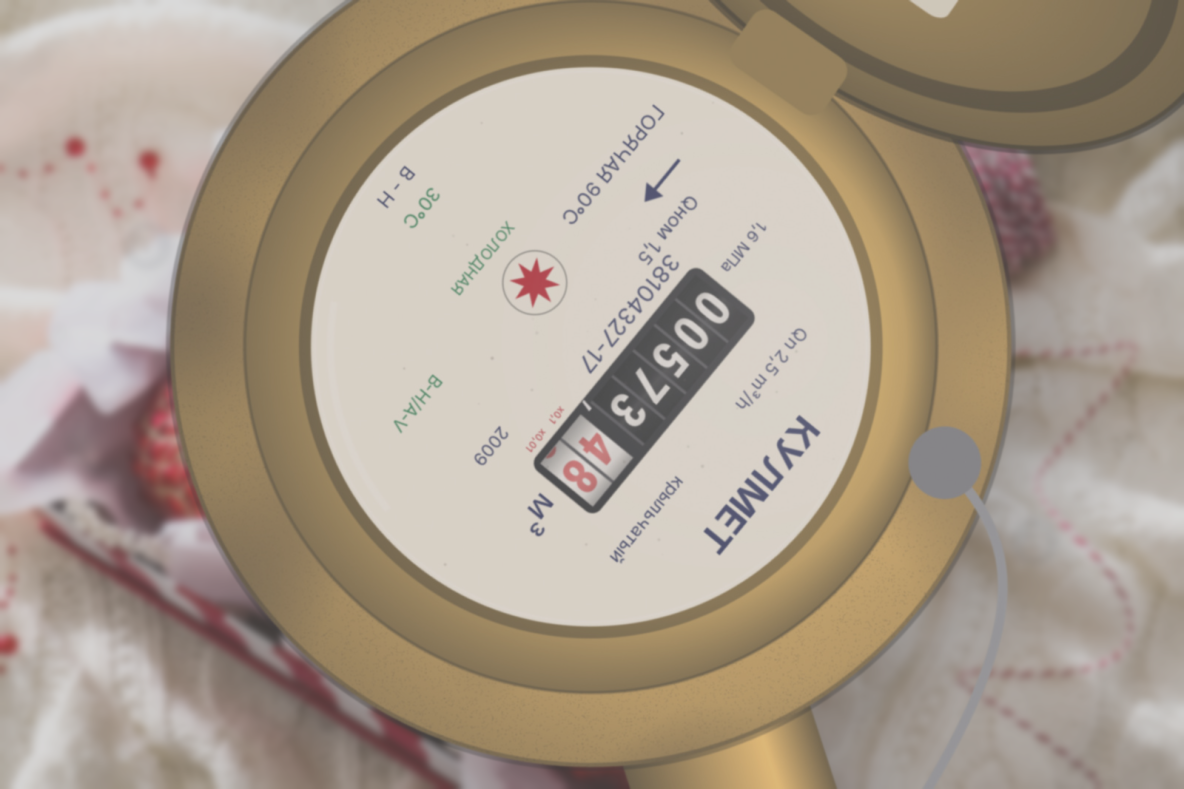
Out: m³ 573.48
